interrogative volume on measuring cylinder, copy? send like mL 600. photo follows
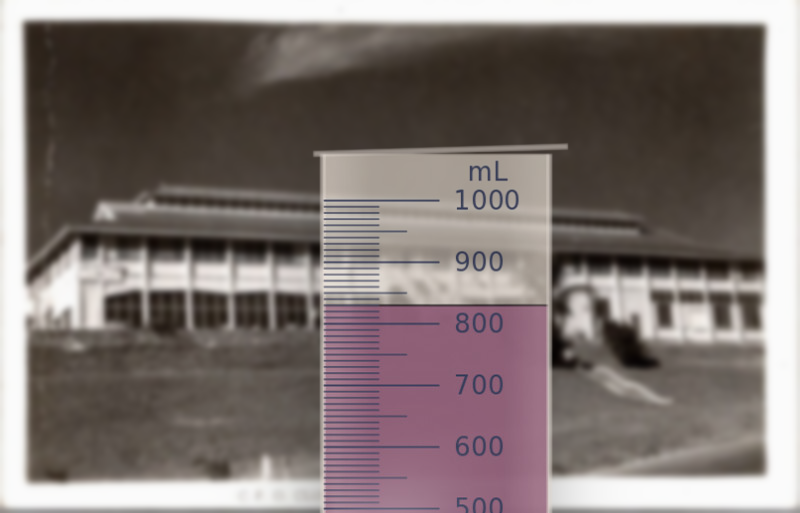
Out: mL 830
